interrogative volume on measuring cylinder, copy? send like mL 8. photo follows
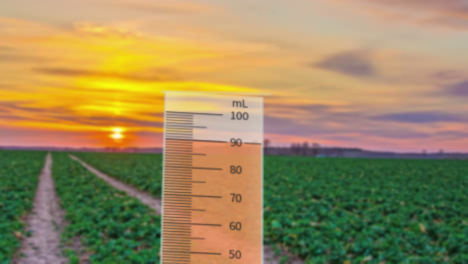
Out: mL 90
